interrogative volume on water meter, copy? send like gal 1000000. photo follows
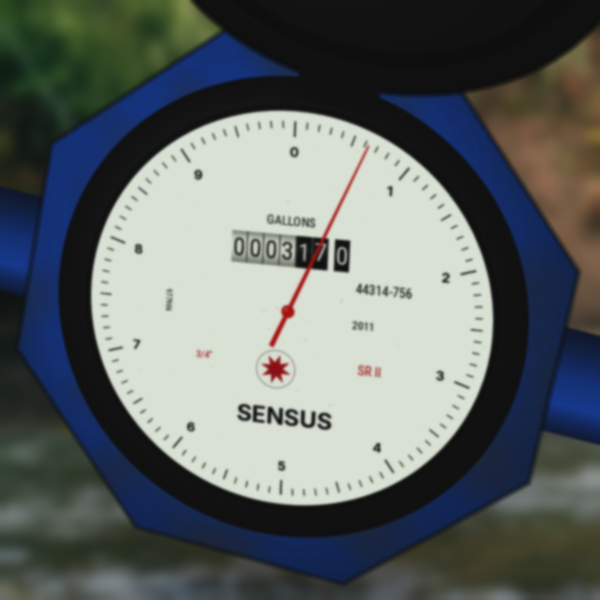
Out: gal 3170.6
